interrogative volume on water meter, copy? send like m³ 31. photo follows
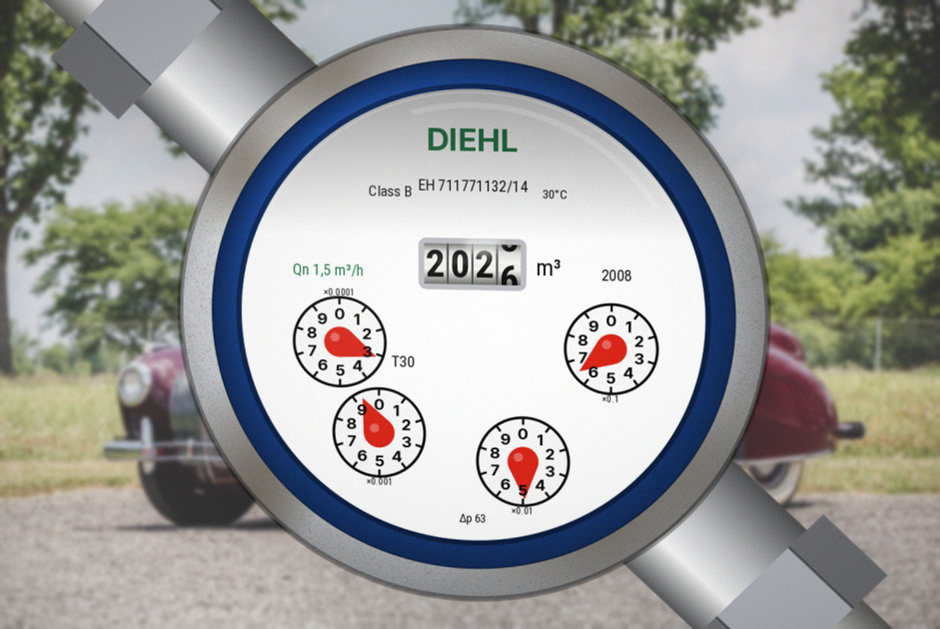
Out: m³ 2025.6493
